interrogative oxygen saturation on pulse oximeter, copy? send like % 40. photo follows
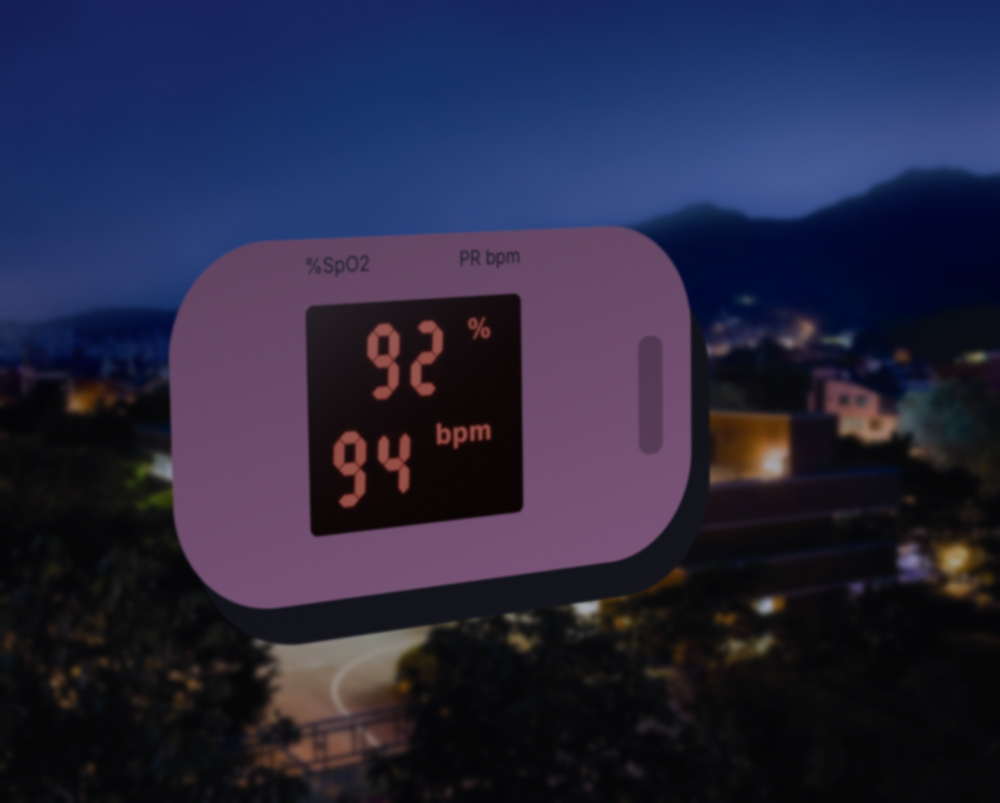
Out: % 92
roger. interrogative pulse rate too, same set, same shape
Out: bpm 94
